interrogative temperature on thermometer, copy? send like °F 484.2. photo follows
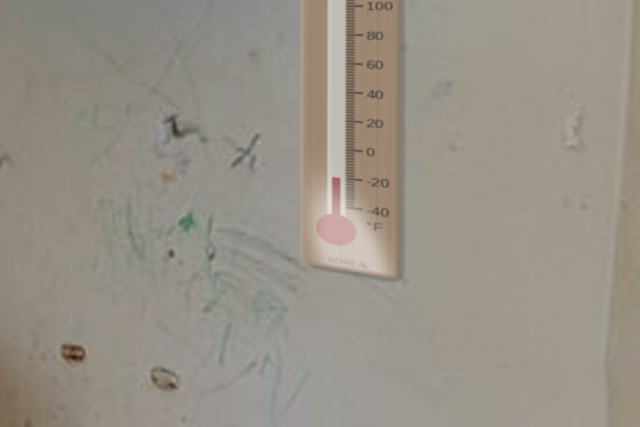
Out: °F -20
